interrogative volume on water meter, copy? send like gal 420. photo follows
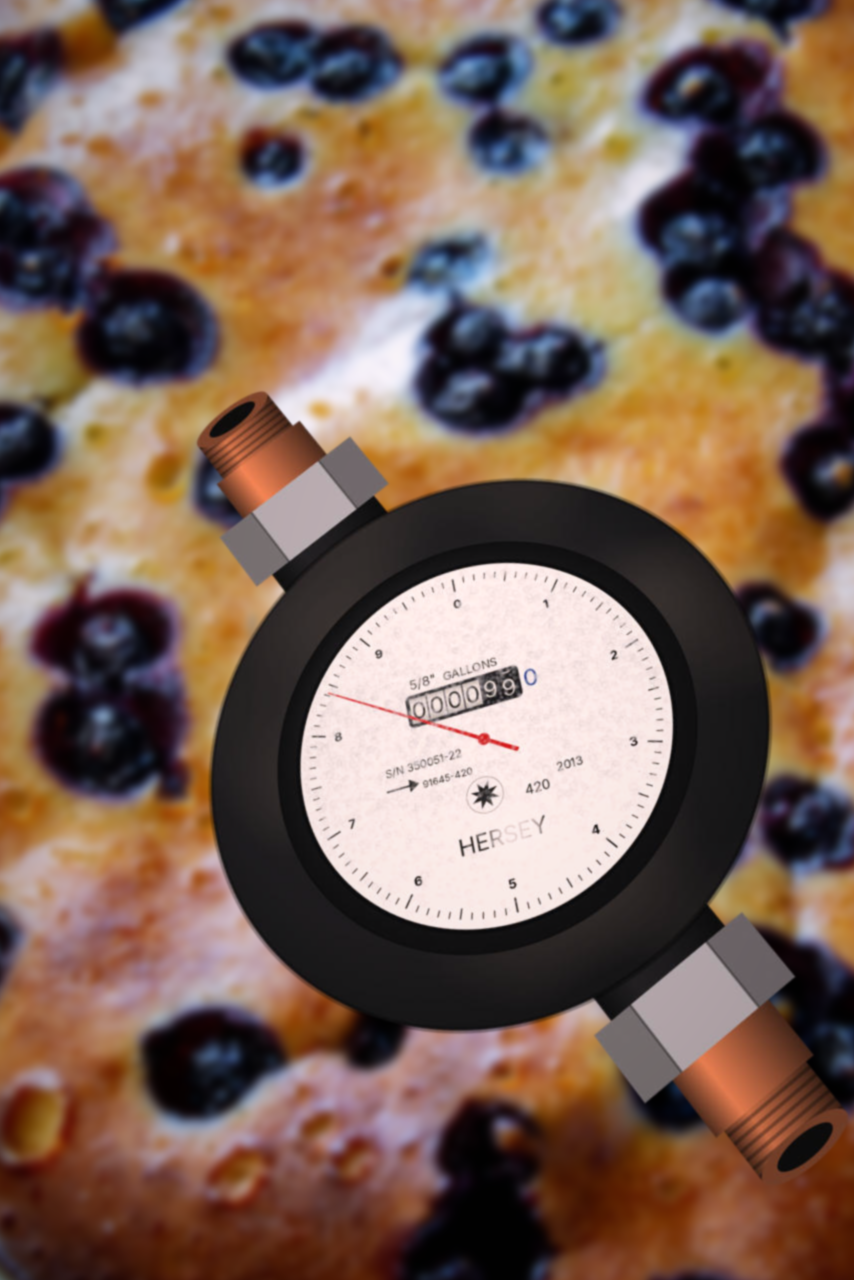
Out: gal 988.4
